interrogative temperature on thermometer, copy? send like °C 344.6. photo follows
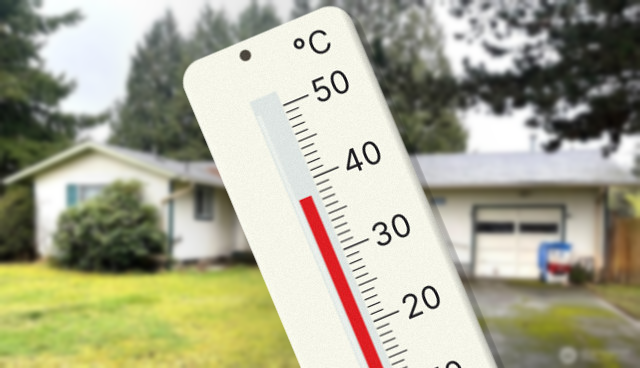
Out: °C 38
